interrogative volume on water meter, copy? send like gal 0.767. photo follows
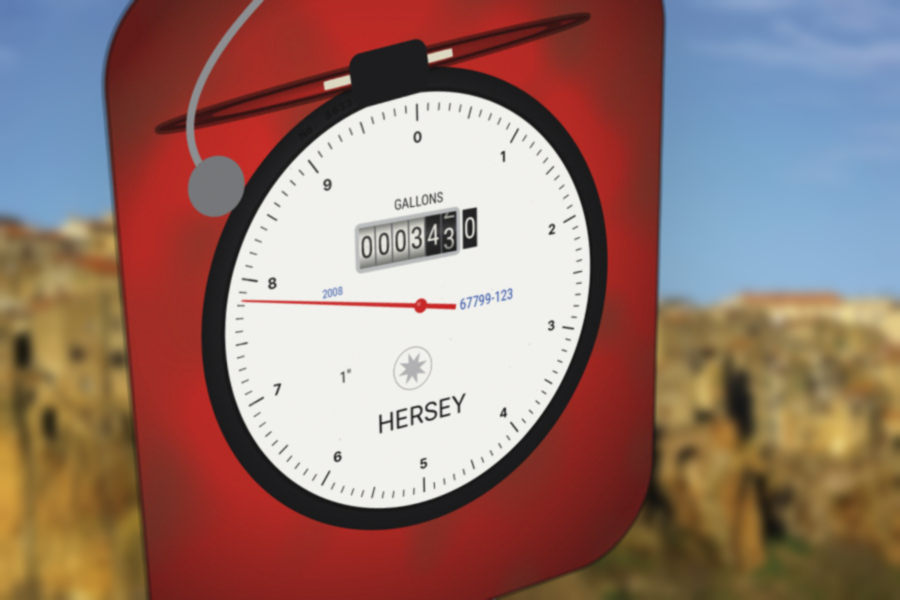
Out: gal 3427.8
